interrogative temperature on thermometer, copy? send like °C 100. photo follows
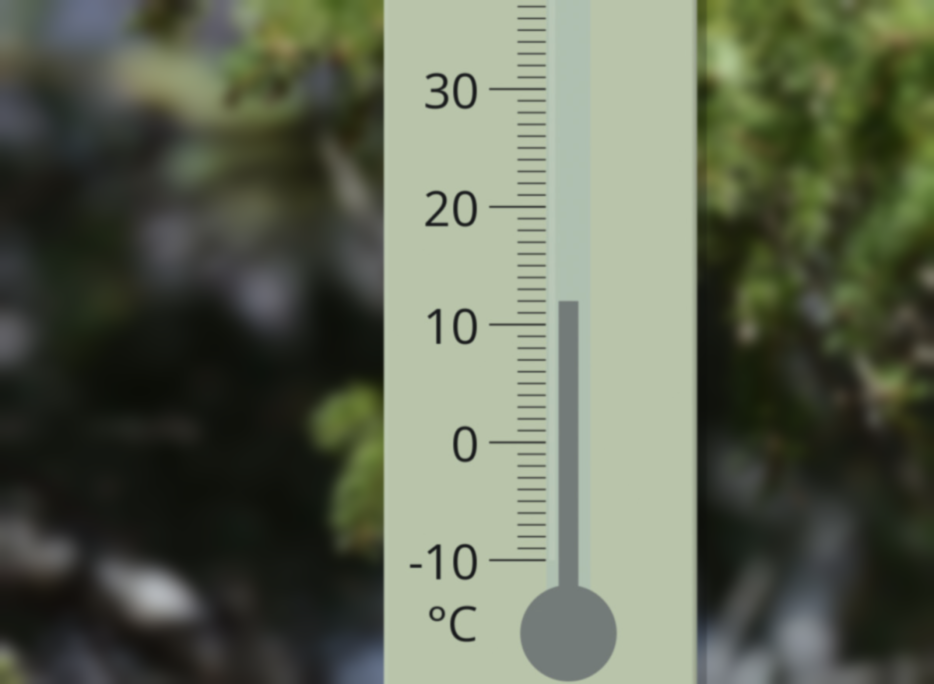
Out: °C 12
